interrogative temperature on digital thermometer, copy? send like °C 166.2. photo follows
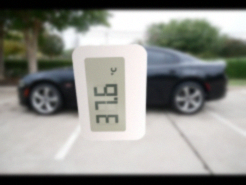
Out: °C 37.6
